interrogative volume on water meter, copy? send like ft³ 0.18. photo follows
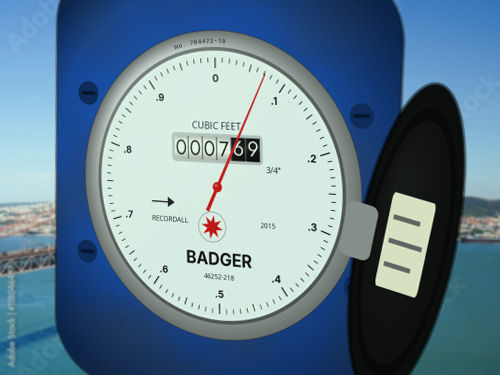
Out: ft³ 769.07
